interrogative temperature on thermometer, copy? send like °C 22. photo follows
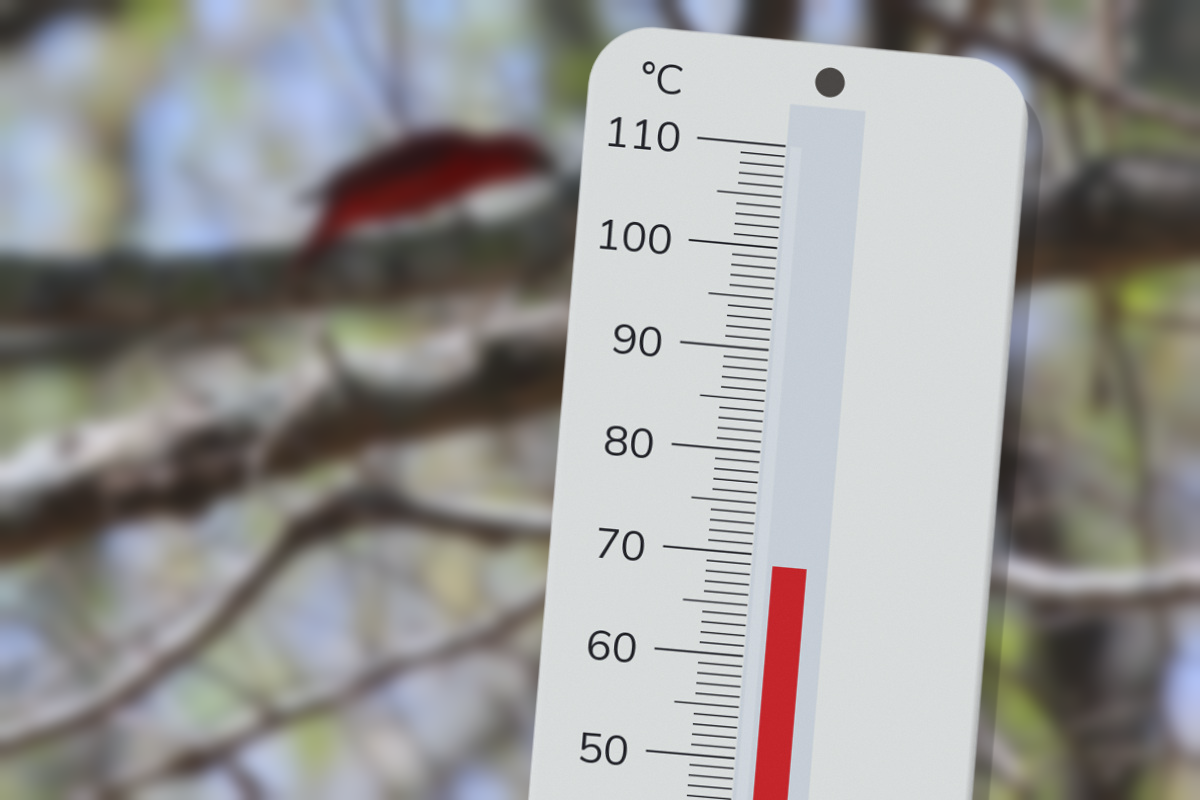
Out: °C 69
